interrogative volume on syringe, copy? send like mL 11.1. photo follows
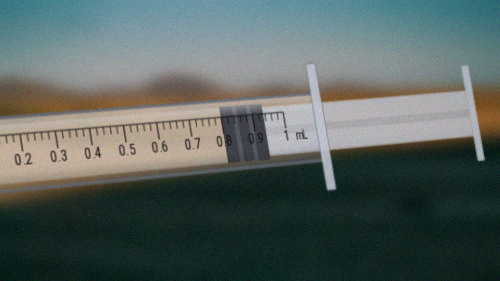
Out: mL 0.8
